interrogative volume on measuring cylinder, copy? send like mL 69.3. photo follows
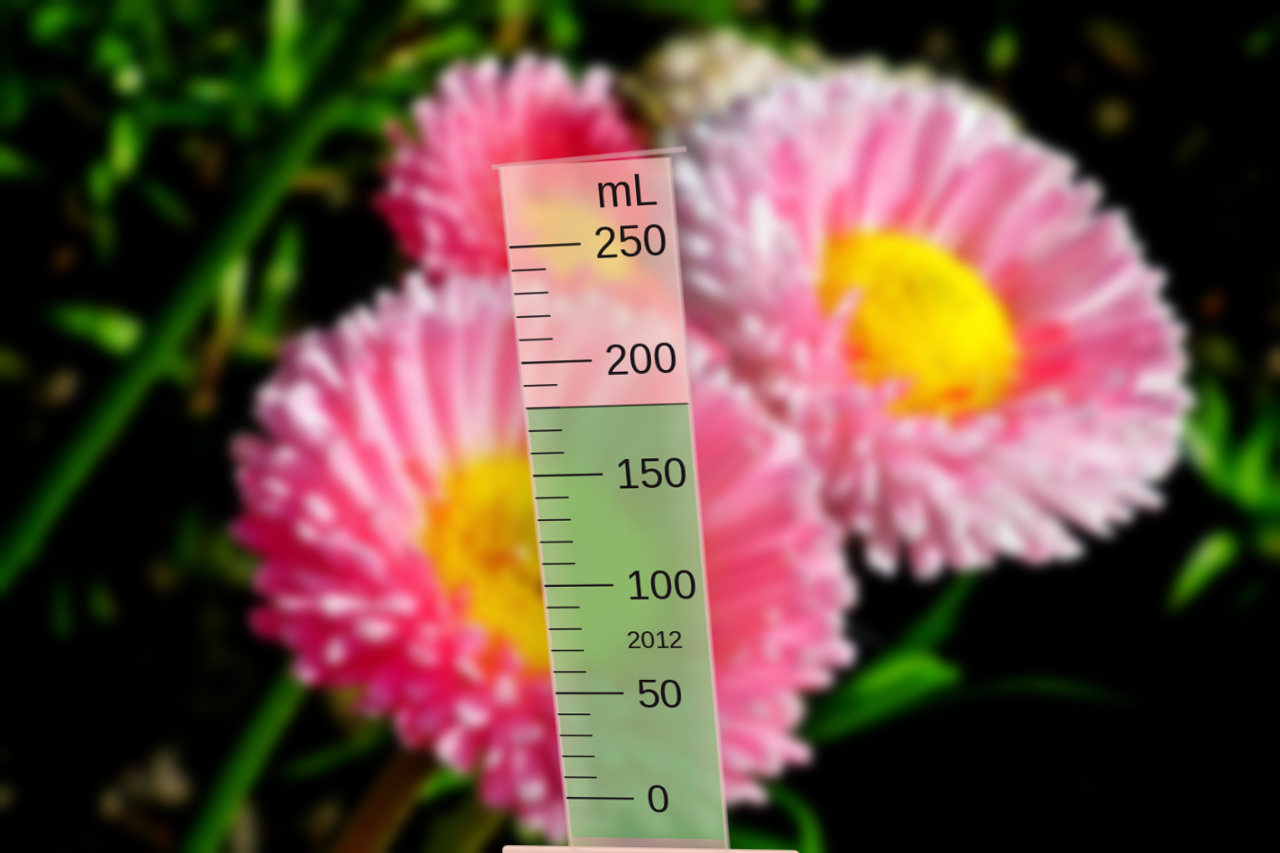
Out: mL 180
